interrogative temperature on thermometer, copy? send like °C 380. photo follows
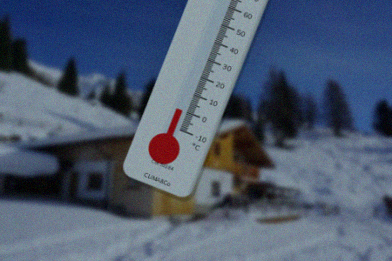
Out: °C 0
